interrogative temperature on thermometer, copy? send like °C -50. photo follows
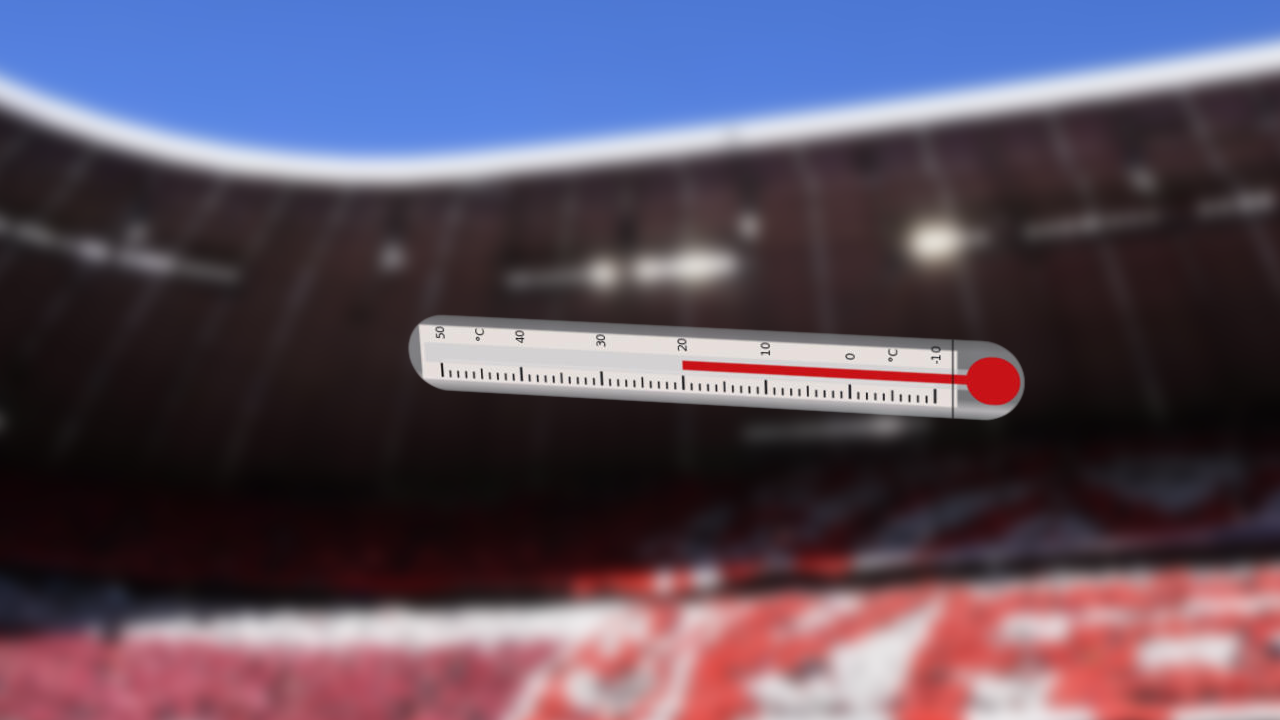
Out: °C 20
